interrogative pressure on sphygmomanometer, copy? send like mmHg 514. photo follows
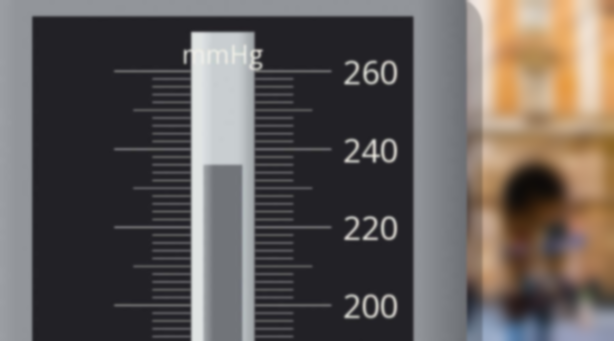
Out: mmHg 236
